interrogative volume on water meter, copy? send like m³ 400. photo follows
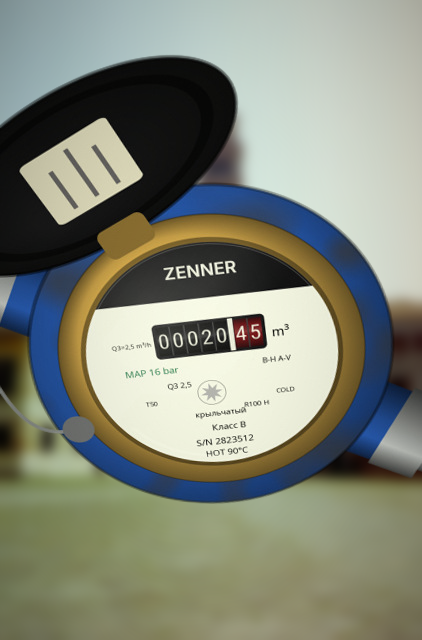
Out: m³ 20.45
